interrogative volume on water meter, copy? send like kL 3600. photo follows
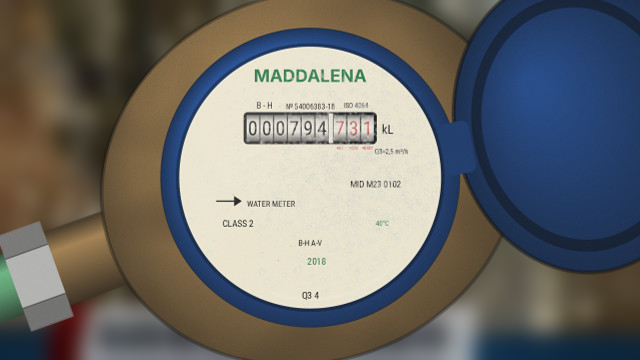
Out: kL 794.731
